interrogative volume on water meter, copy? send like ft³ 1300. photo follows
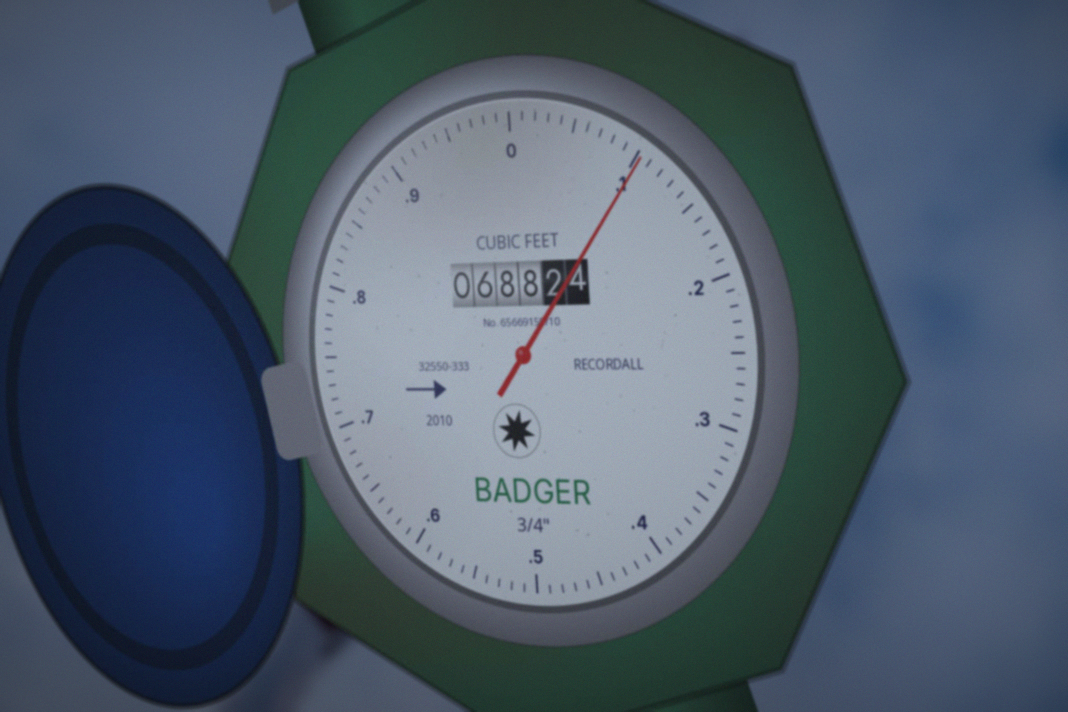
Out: ft³ 68824.10
